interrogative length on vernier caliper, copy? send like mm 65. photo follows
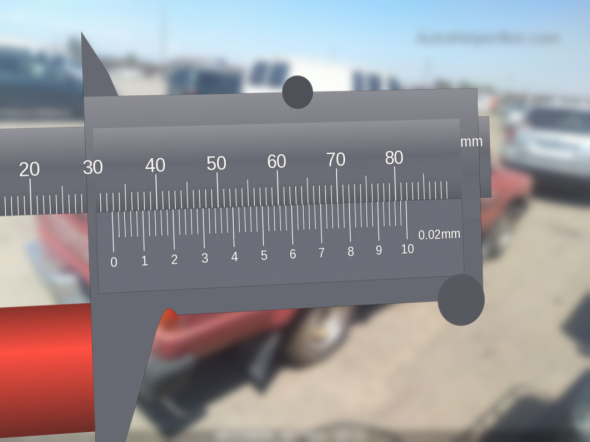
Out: mm 32.8
